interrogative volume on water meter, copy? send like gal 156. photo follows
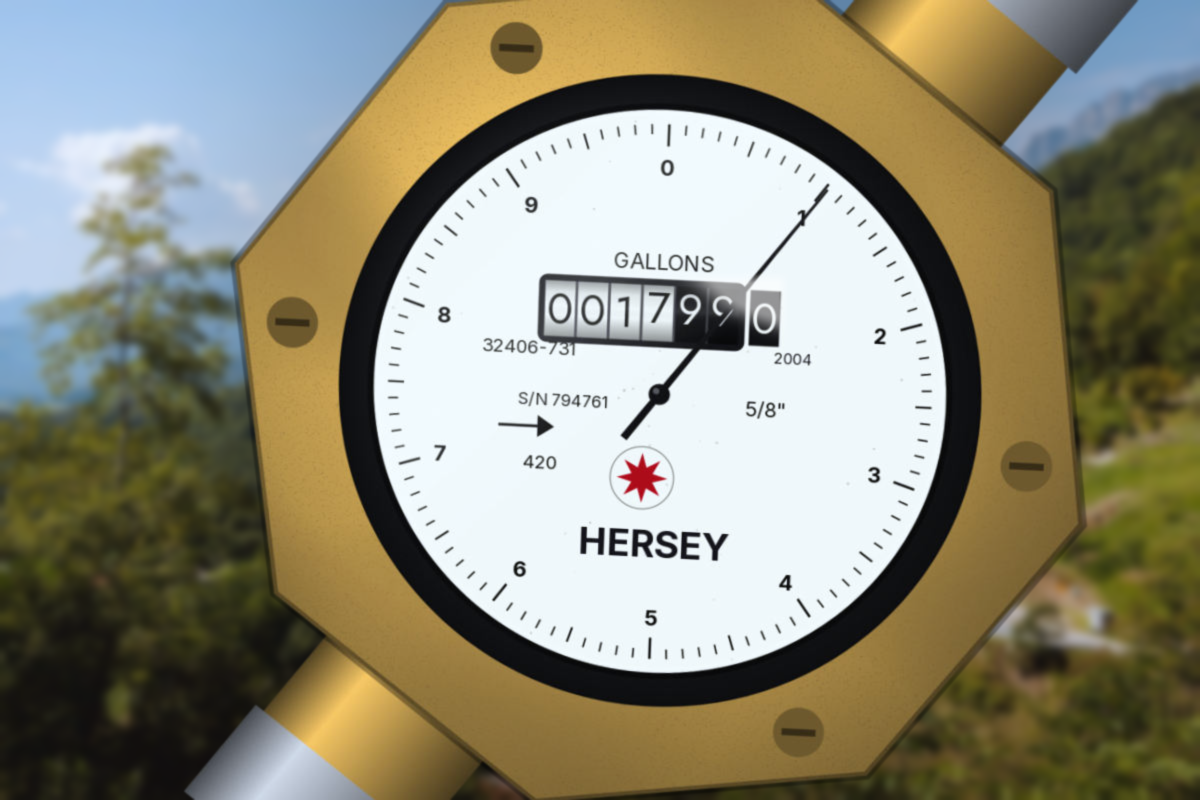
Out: gal 17991.0
